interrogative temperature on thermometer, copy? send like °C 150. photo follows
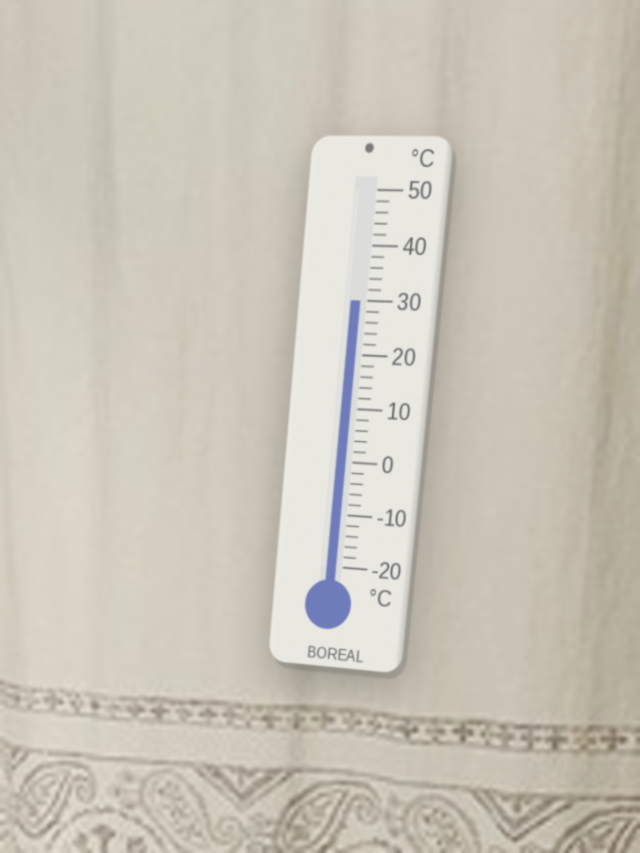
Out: °C 30
